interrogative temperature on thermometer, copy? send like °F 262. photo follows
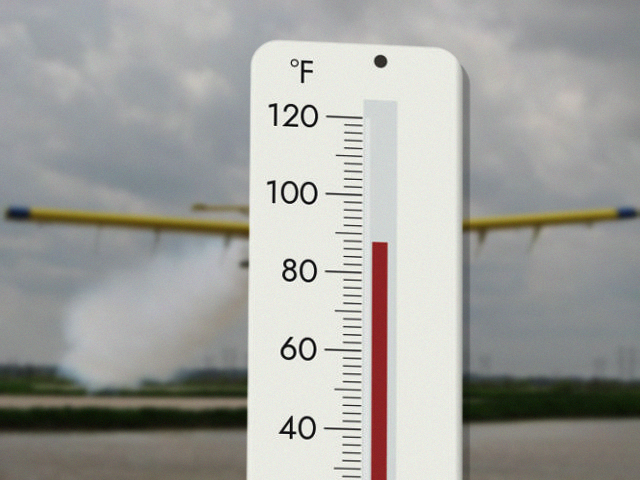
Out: °F 88
